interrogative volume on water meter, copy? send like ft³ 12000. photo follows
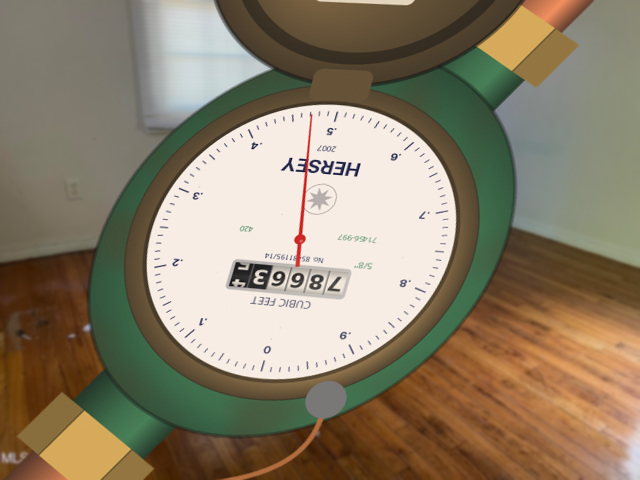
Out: ft³ 786634.47
